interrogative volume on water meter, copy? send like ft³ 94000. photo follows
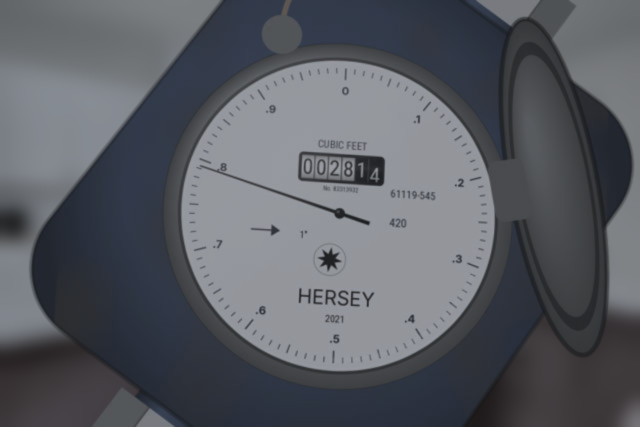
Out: ft³ 2813.79
